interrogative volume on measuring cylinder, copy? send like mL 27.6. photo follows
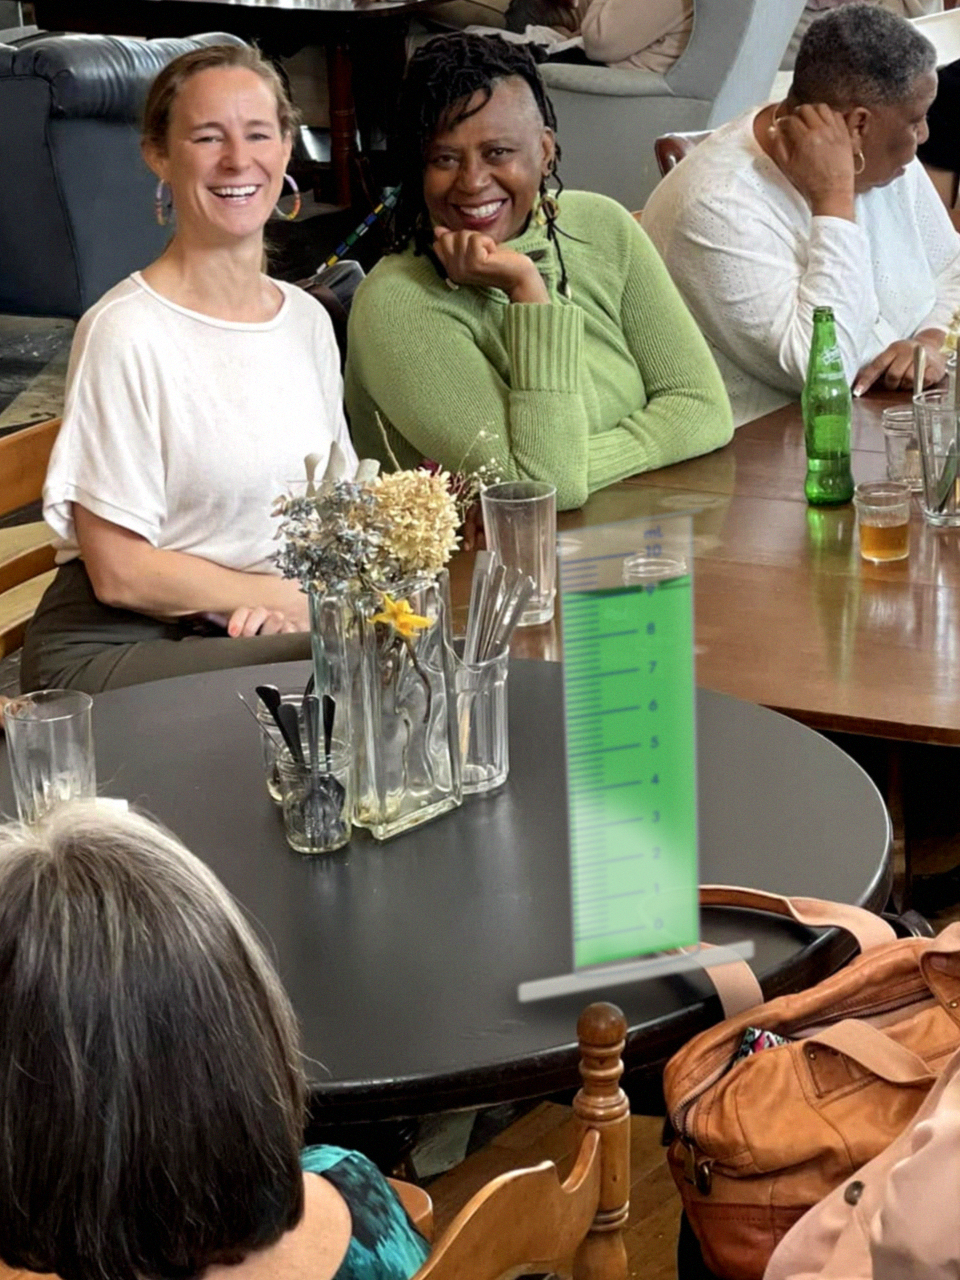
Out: mL 9
